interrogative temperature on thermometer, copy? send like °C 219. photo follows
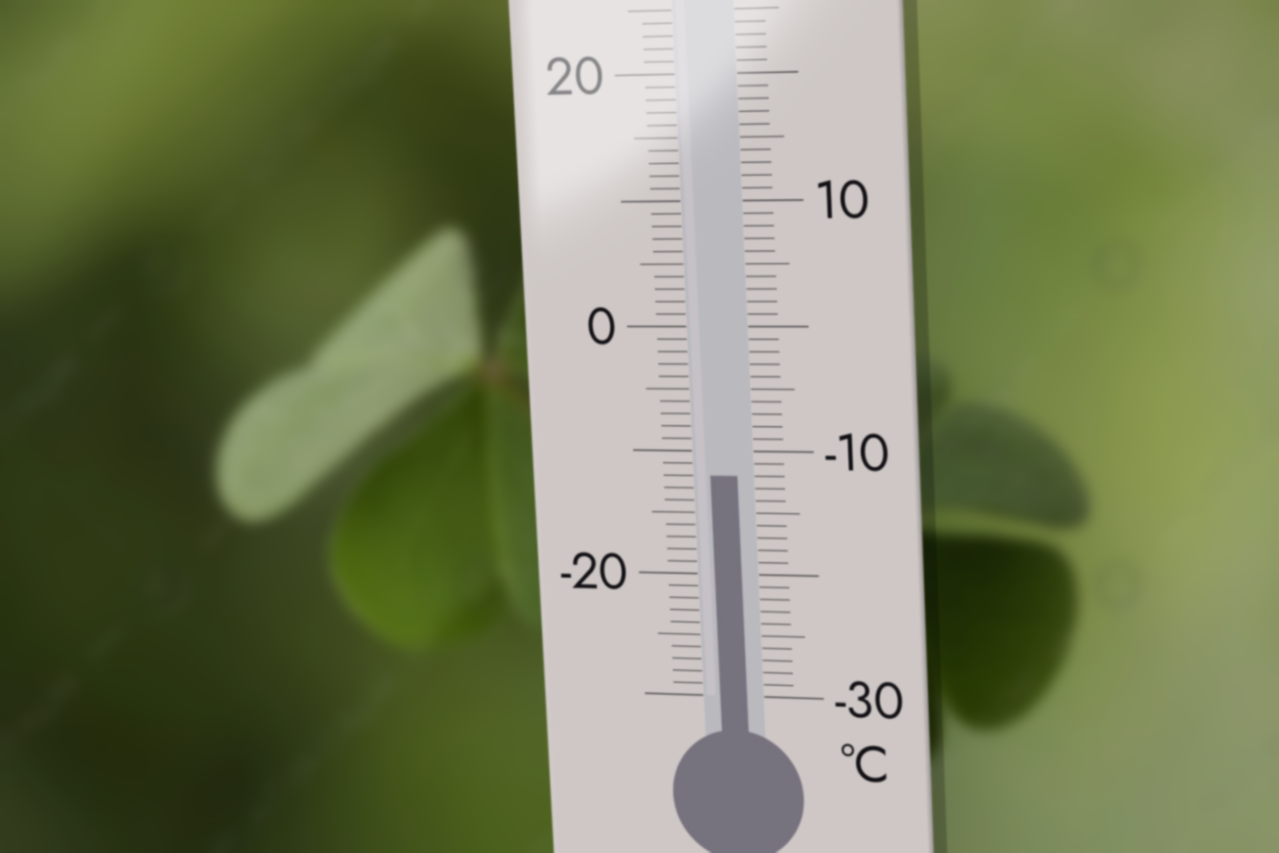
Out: °C -12
